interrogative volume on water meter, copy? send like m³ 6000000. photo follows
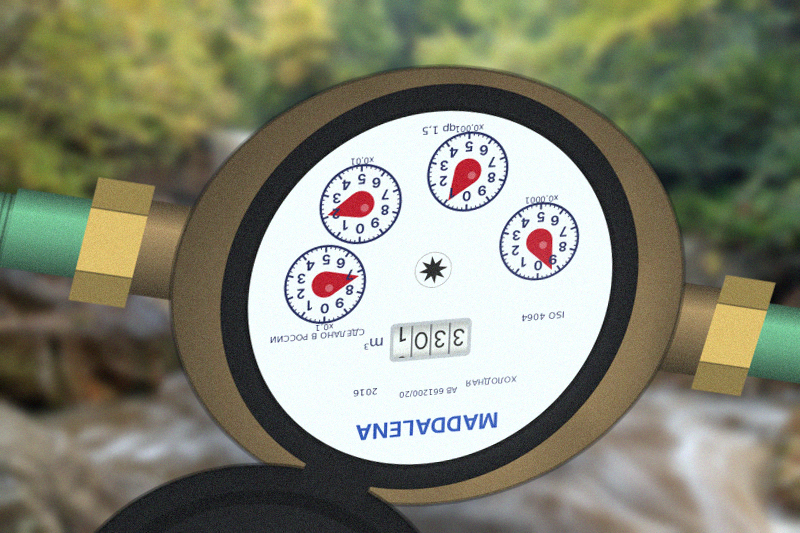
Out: m³ 3300.7209
